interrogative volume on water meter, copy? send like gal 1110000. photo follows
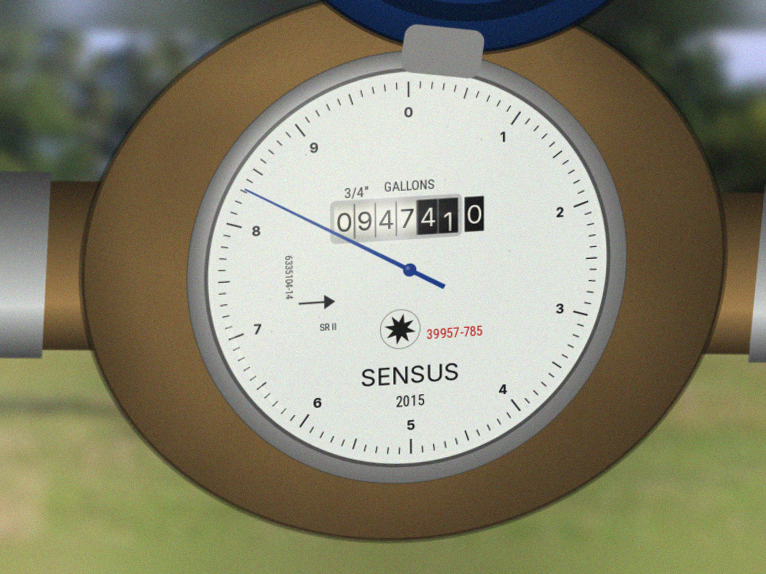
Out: gal 947408.3
